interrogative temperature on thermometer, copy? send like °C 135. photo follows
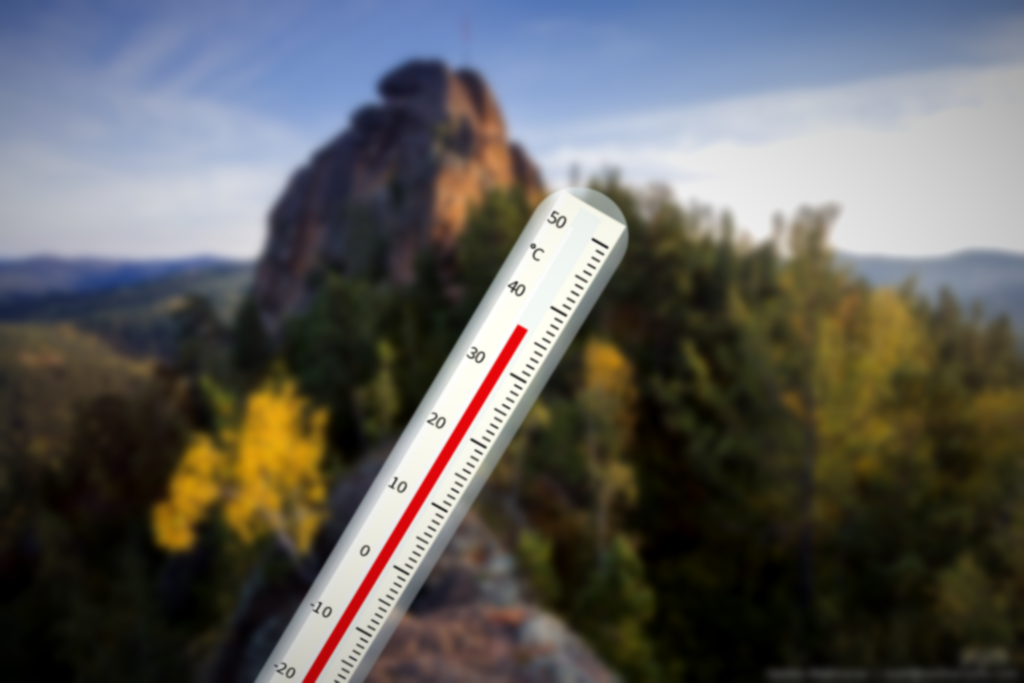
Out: °C 36
